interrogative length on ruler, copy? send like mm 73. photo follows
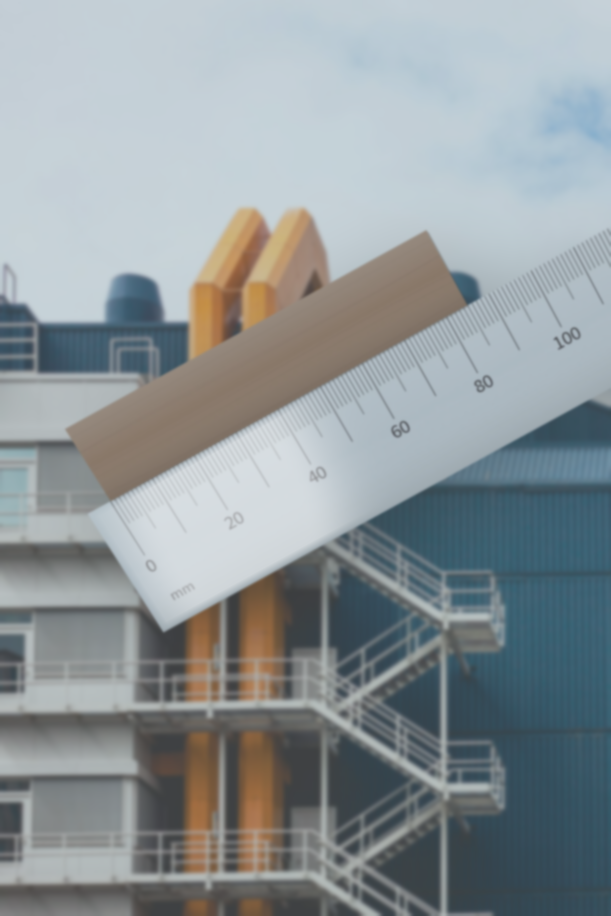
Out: mm 85
